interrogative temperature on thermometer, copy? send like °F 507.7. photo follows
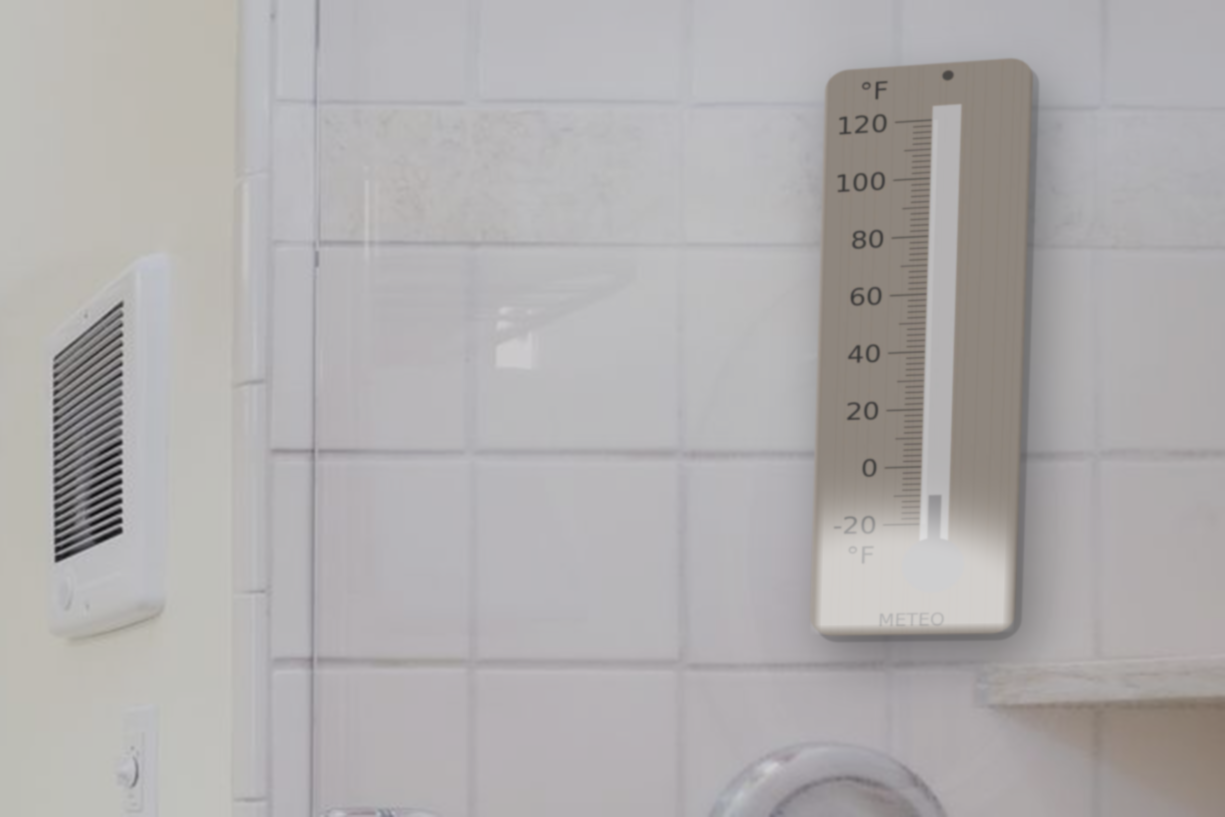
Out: °F -10
